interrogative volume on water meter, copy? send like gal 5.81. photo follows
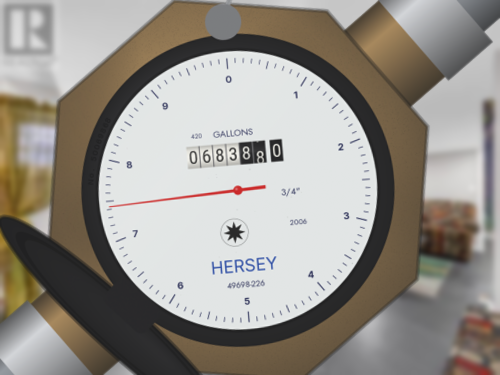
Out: gal 683877.4
